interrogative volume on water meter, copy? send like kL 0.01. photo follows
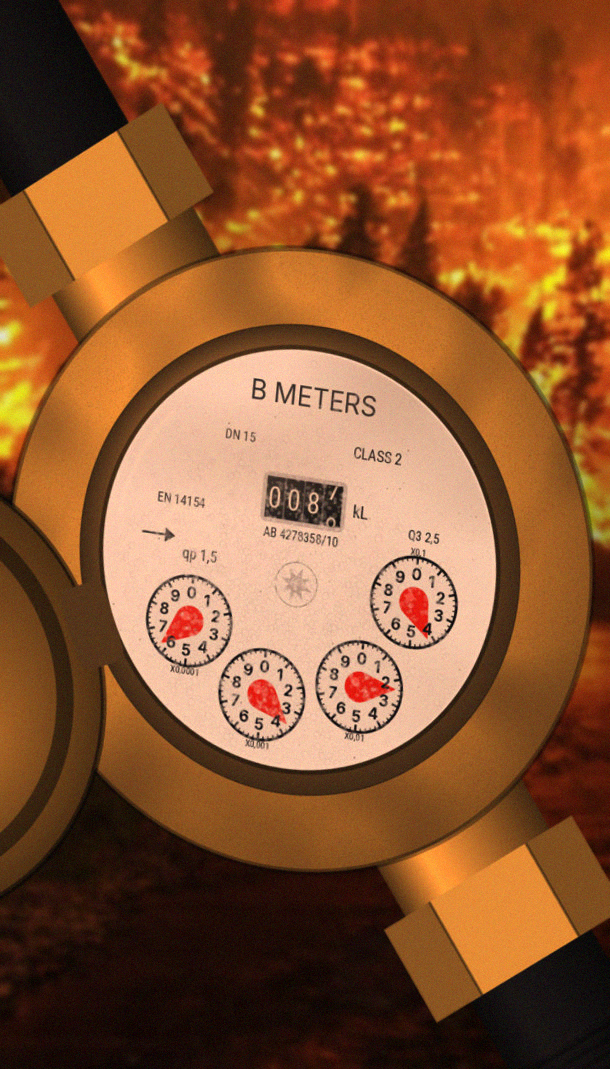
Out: kL 87.4236
